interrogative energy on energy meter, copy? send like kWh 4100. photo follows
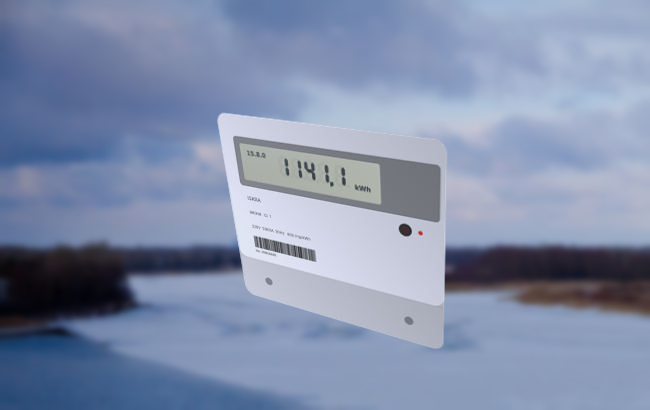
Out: kWh 1141.1
